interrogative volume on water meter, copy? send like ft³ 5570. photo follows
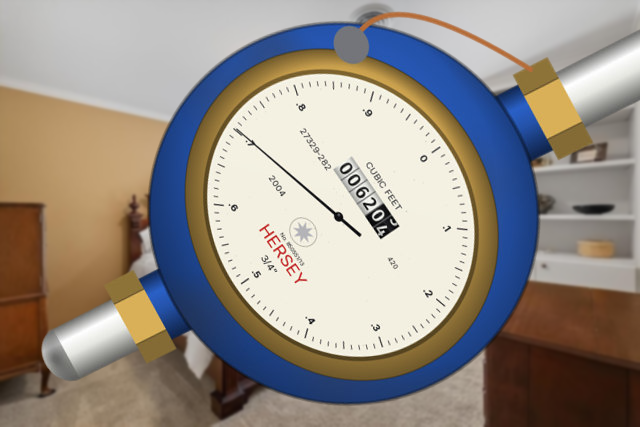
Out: ft³ 6203.70
